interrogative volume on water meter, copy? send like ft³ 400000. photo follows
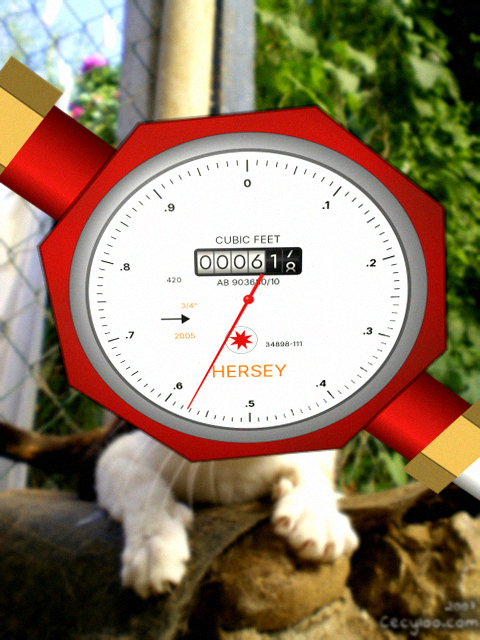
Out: ft³ 617.57
